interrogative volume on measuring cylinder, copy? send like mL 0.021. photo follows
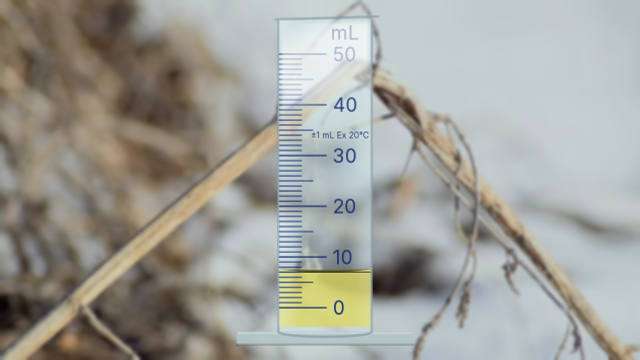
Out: mL 7
